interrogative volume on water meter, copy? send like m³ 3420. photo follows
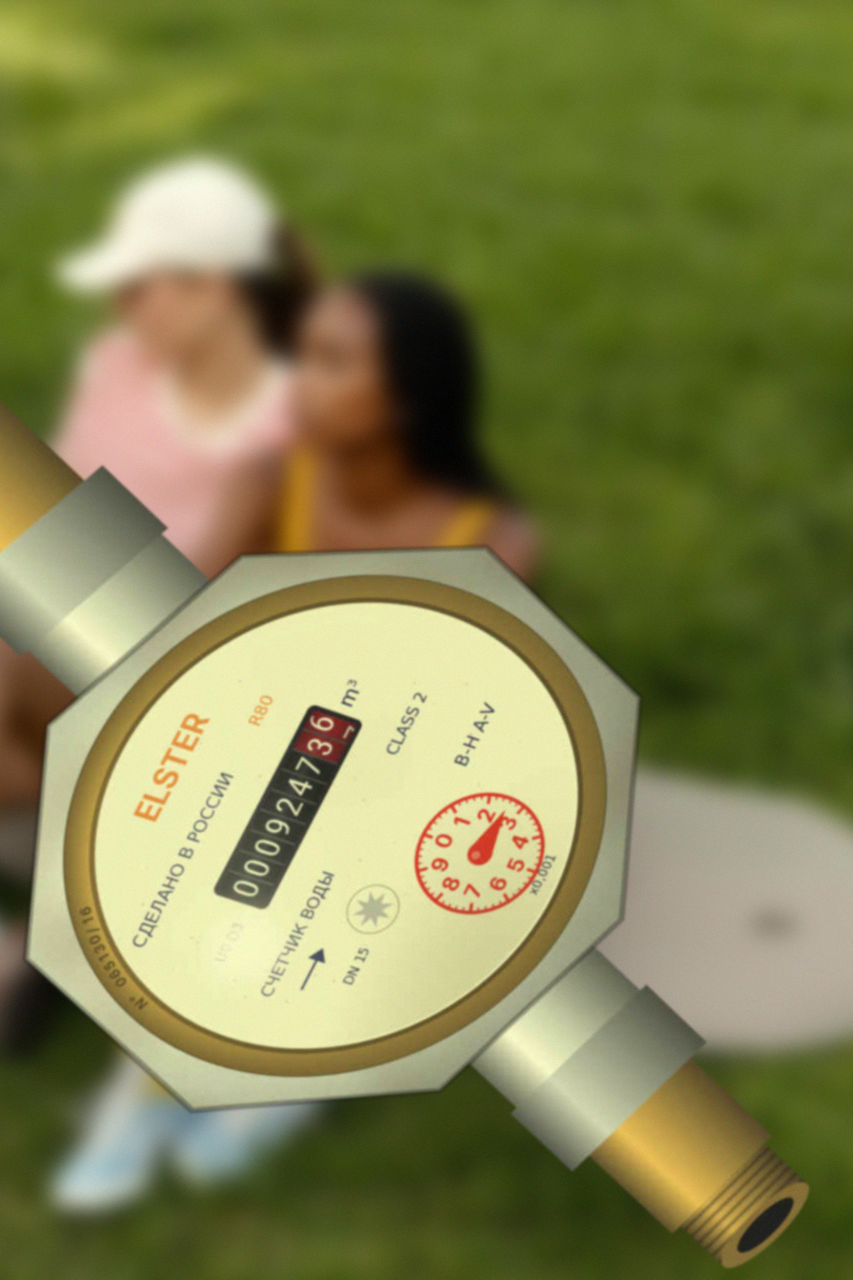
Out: m³ 9247.362
